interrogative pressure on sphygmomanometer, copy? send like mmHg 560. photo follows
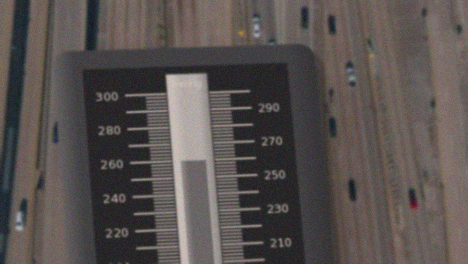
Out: mmHg 260
